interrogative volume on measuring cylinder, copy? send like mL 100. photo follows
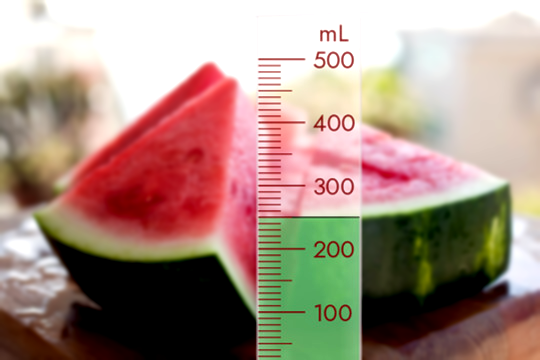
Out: mL 250
